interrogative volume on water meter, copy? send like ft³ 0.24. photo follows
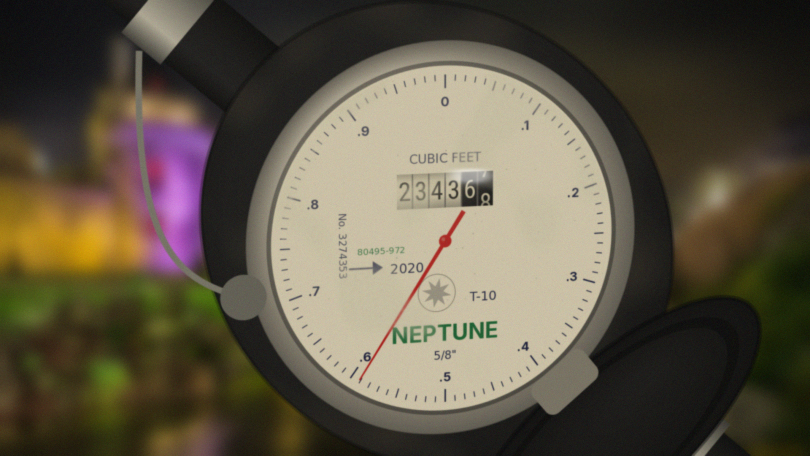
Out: ft³ 234367.59
